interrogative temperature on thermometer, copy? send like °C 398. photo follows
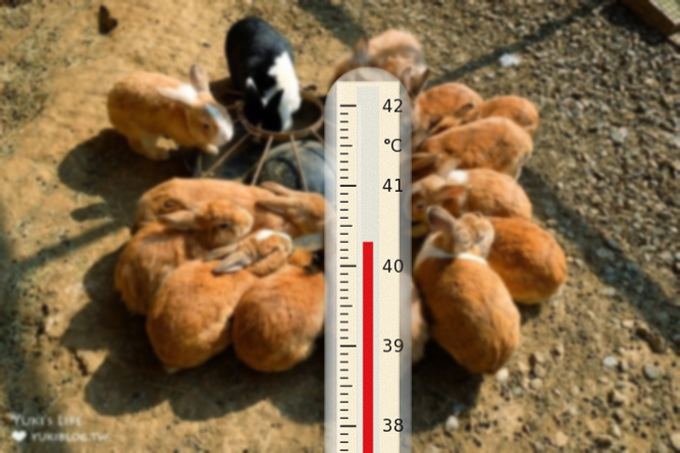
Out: °C 40.3
